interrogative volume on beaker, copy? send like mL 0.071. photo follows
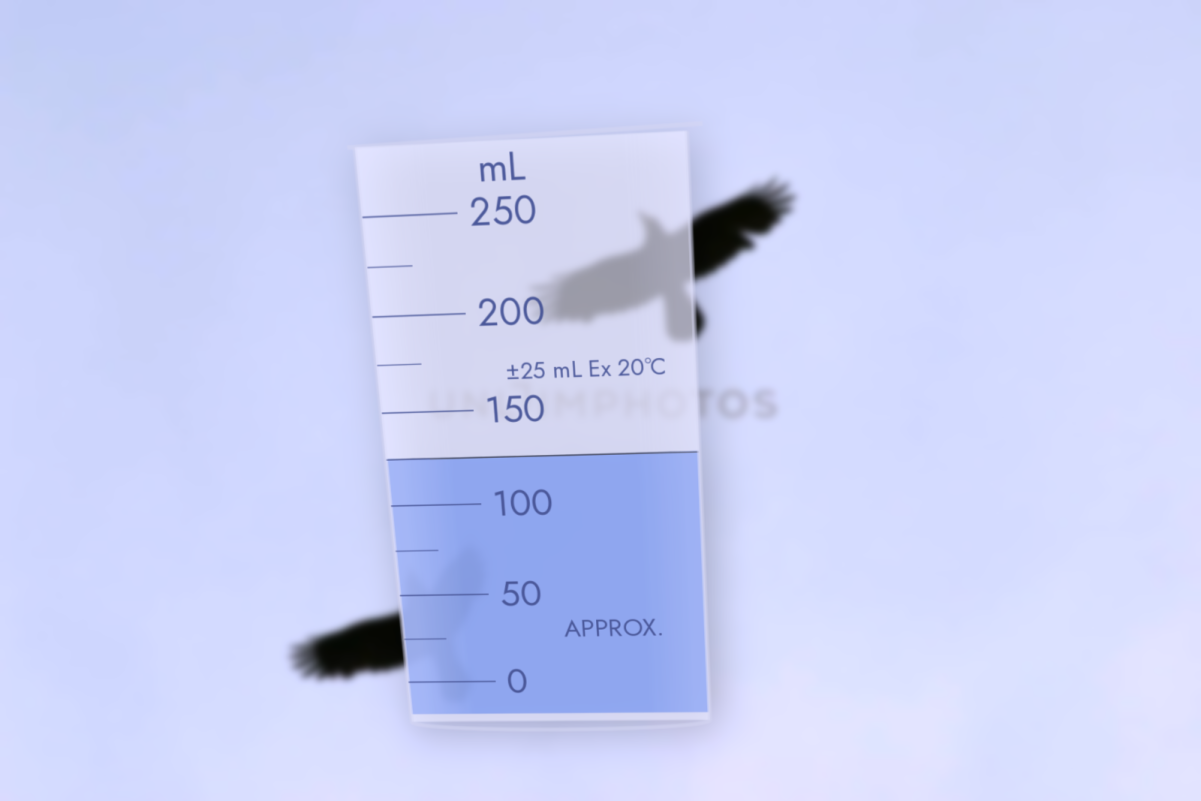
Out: mL 125
